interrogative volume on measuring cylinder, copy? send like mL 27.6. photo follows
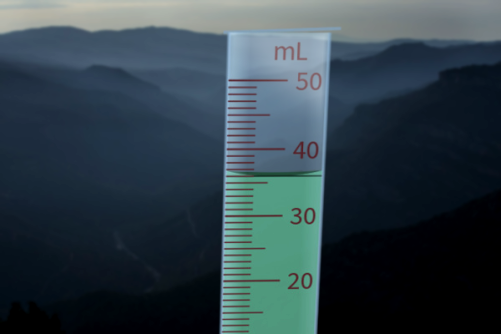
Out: mL 36
